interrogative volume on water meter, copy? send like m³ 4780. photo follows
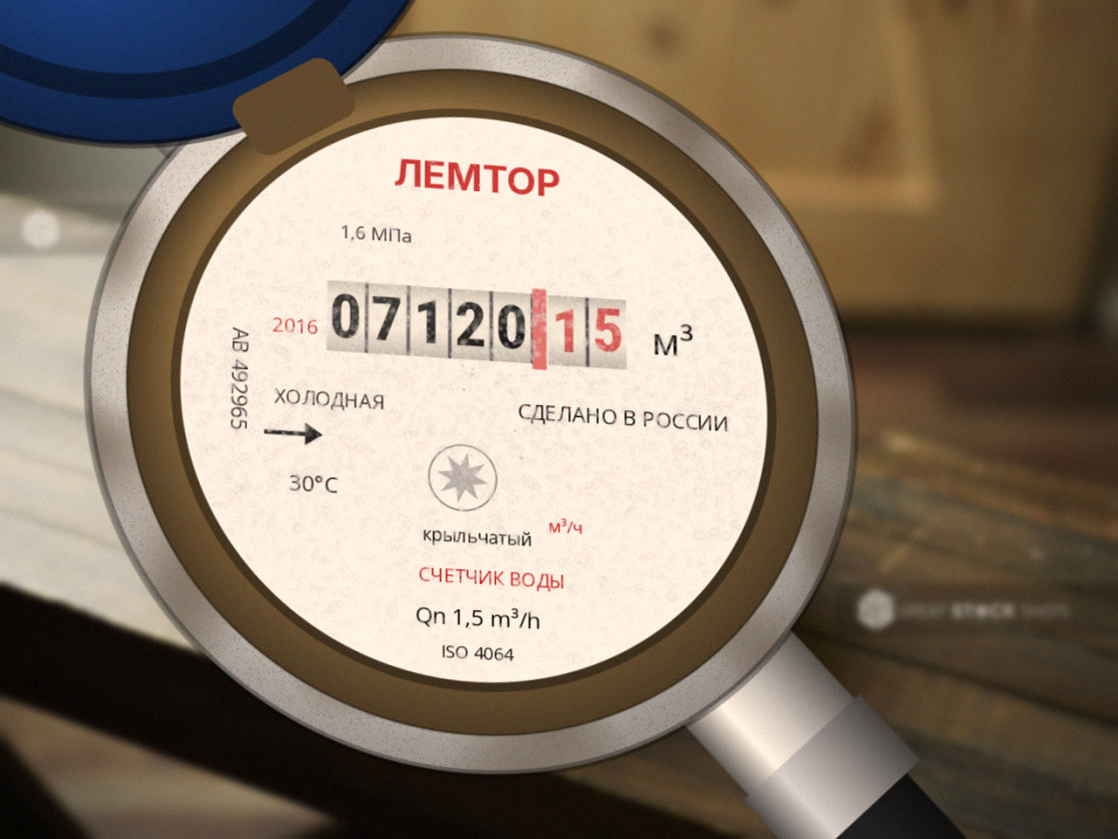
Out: m³ 7120.15
